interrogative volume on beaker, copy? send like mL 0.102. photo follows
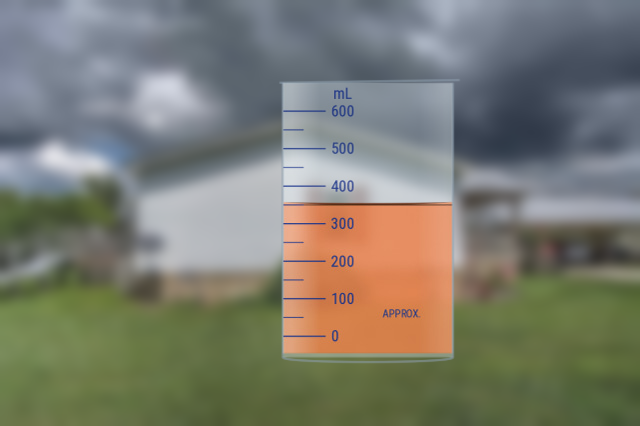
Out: mL 350
